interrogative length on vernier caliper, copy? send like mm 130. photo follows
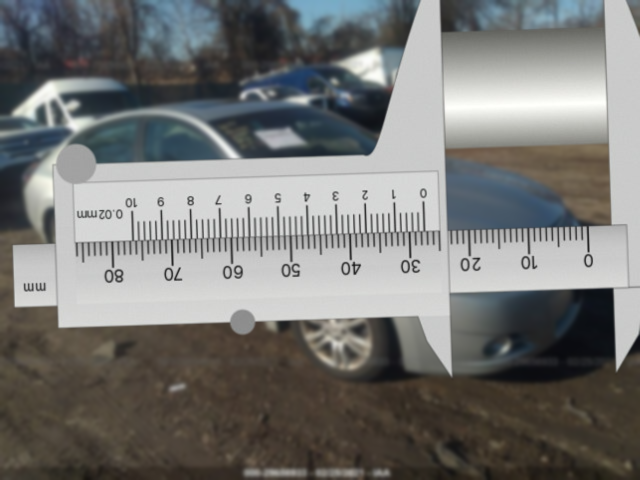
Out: mm 27.5
